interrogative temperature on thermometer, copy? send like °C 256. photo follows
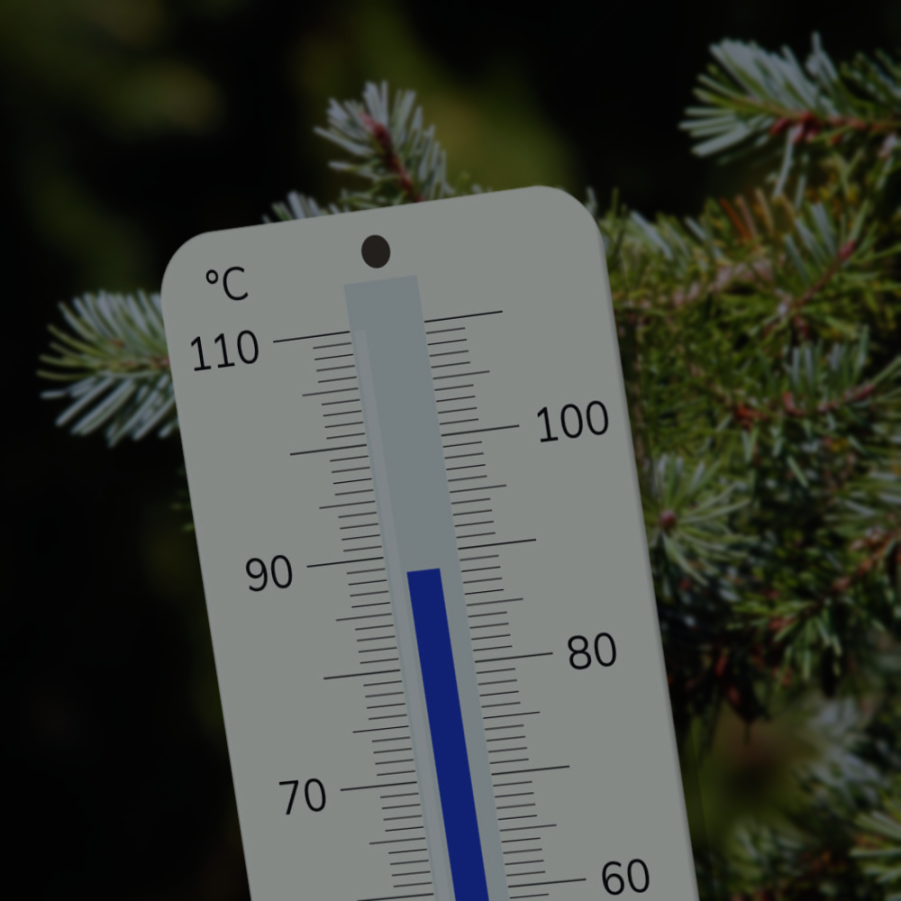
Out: °C 88.5
